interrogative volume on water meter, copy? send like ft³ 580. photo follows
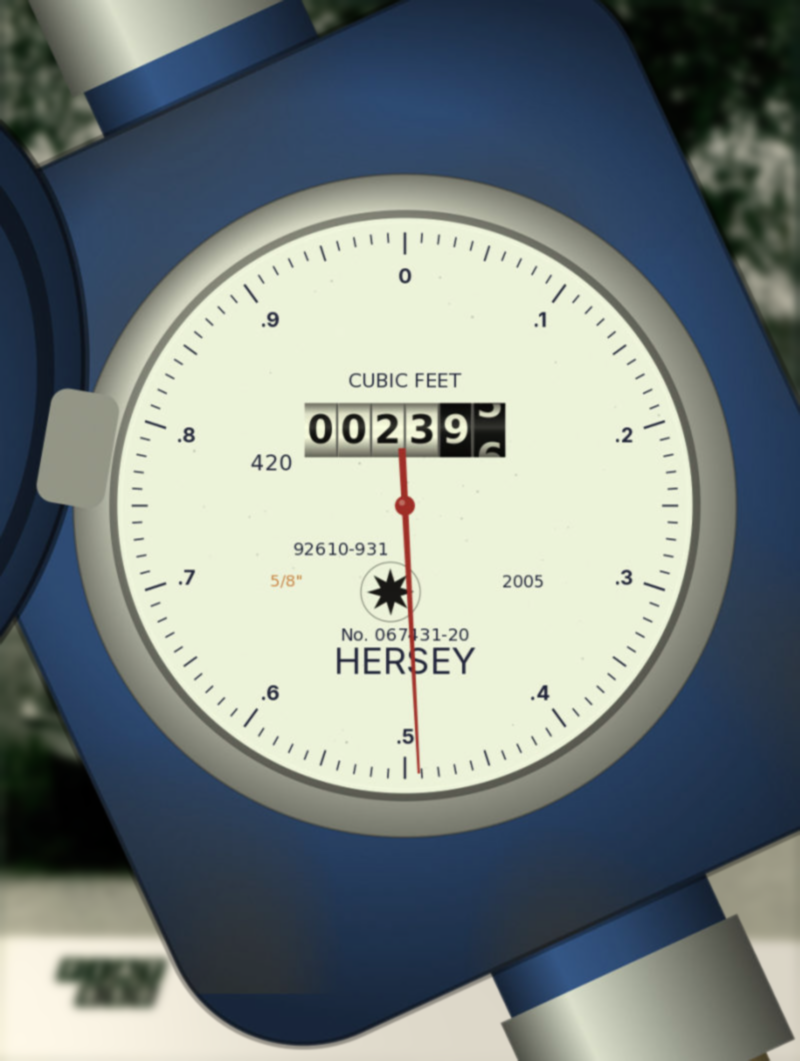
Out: ft³ 2395.49
